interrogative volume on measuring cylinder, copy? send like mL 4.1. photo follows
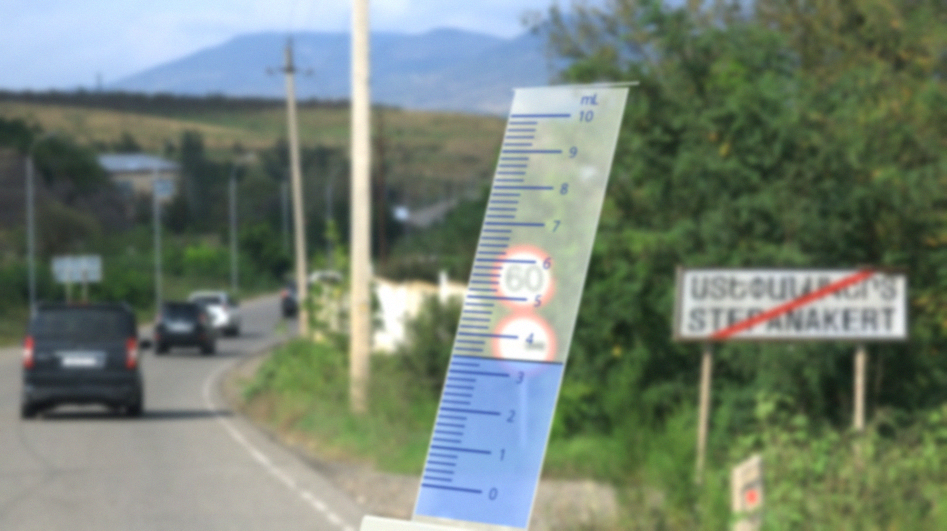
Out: mL 3.4
